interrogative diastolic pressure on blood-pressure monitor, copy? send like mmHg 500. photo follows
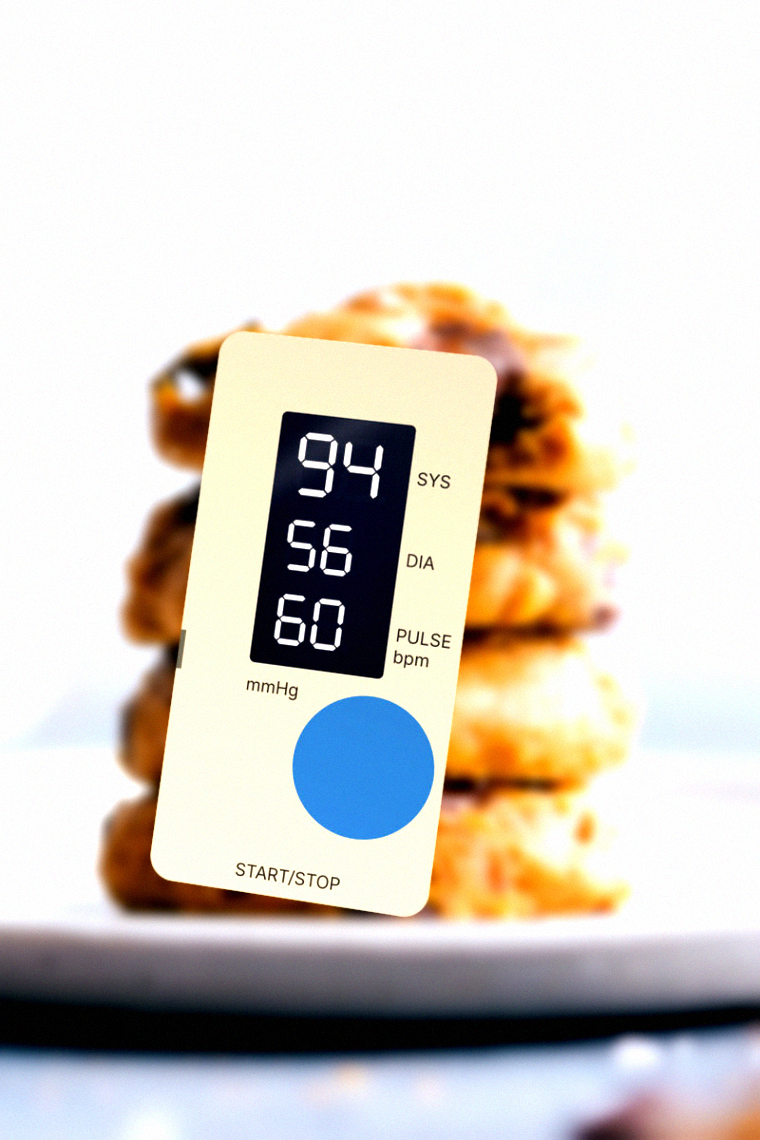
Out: mmHg 56
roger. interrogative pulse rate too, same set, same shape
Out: bpm 60
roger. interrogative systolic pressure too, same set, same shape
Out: mmHg 94
